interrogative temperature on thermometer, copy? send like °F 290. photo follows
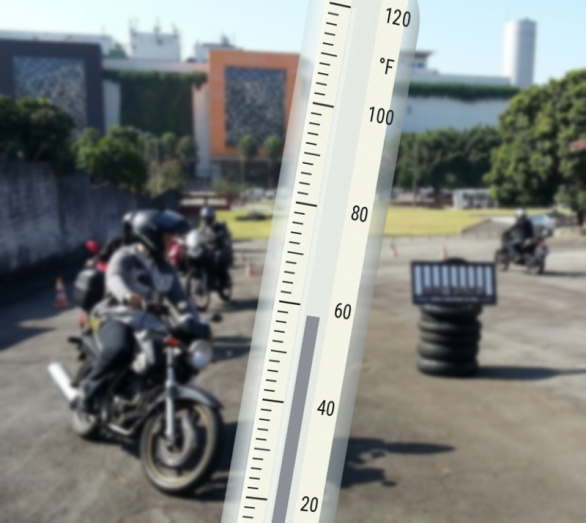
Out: °F 58
